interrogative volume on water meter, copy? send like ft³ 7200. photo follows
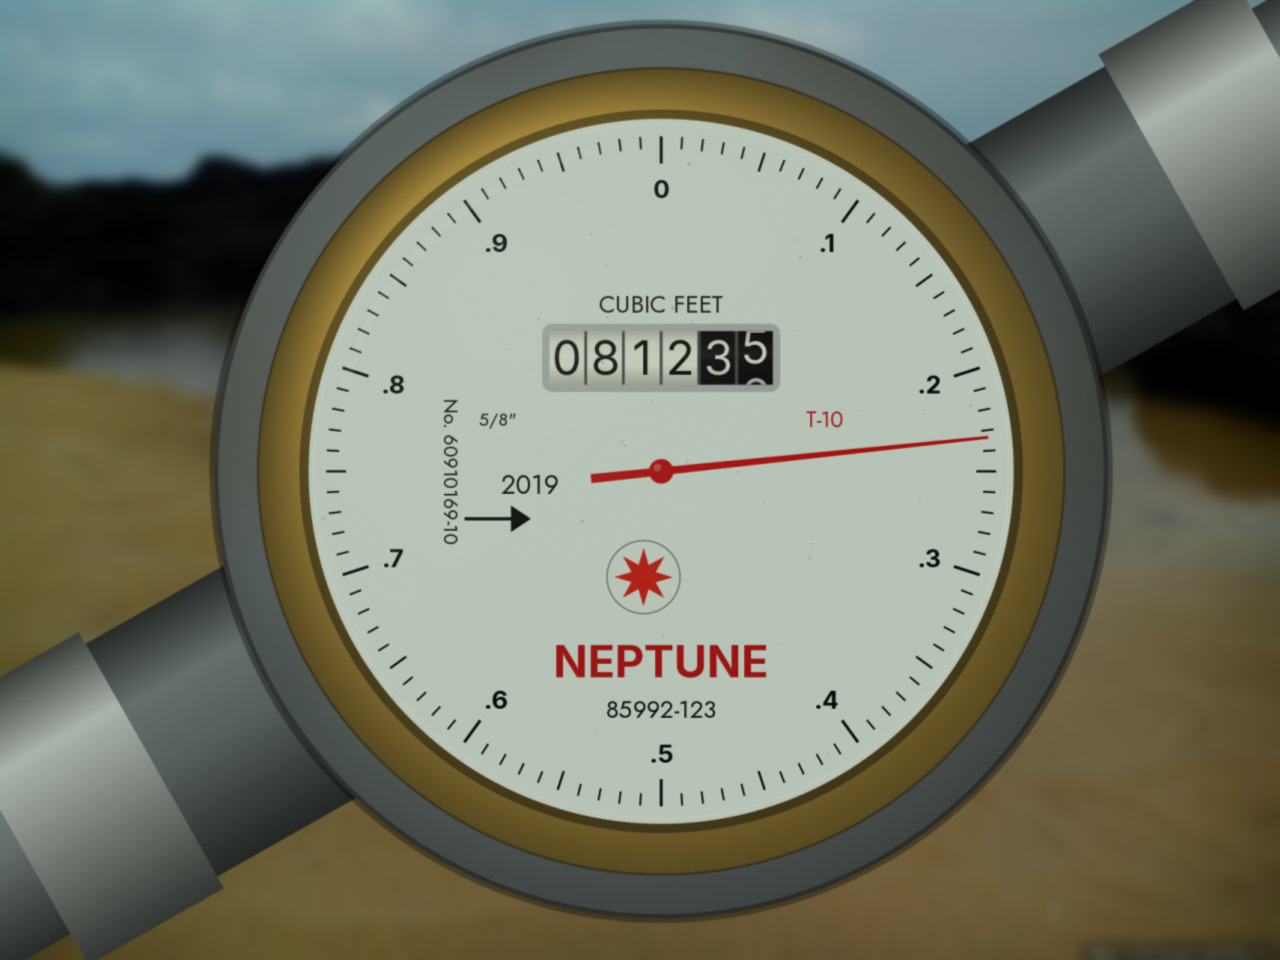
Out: ft³ 81235.23
